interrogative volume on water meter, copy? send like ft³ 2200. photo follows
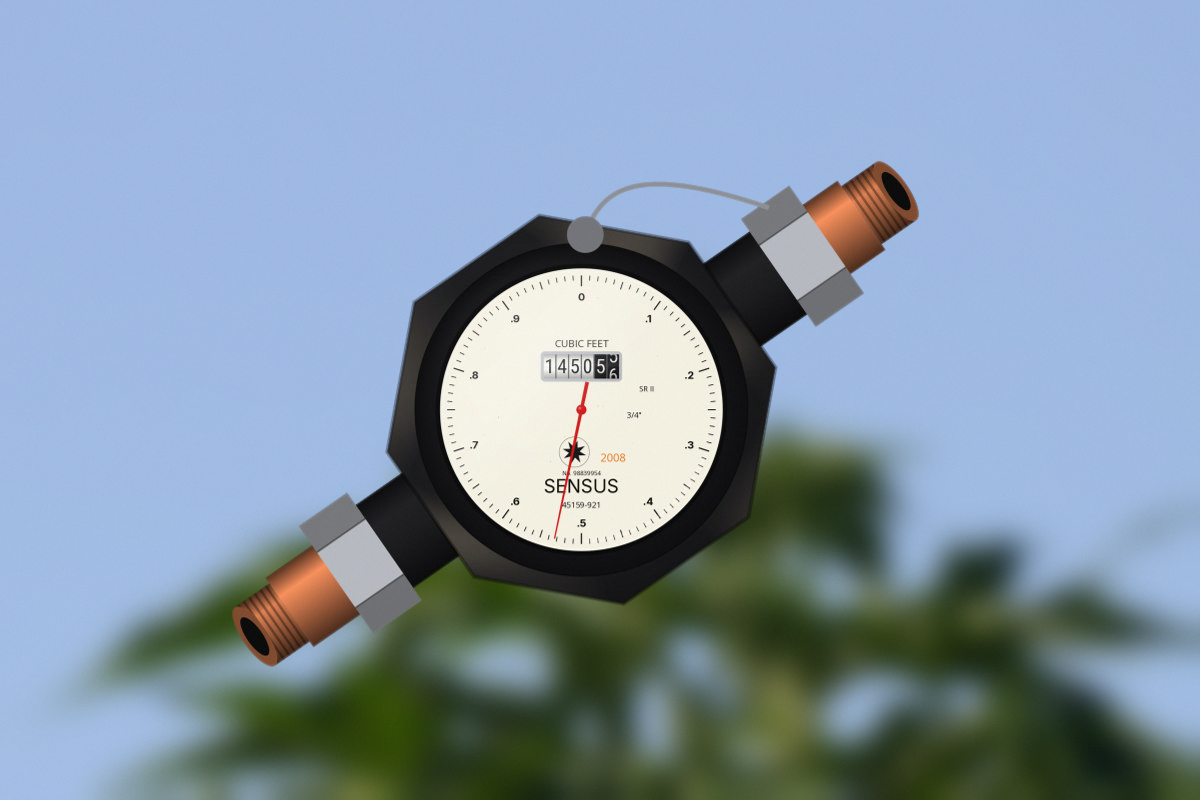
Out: ft³ 145055.53
